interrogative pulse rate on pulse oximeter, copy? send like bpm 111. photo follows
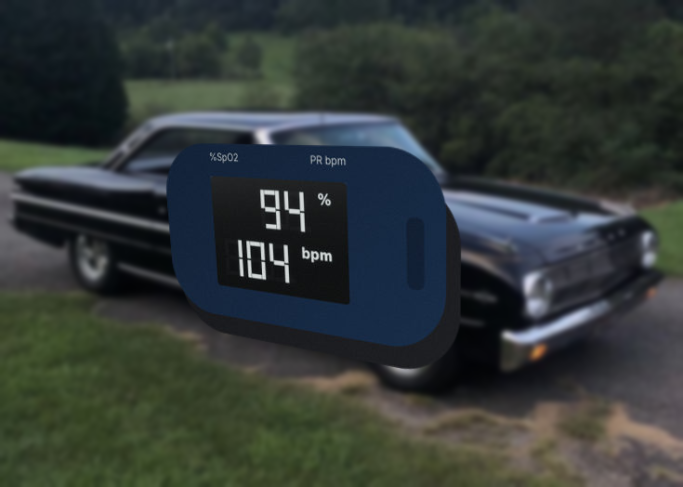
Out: bpm 104
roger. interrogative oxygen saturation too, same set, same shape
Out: % 94
